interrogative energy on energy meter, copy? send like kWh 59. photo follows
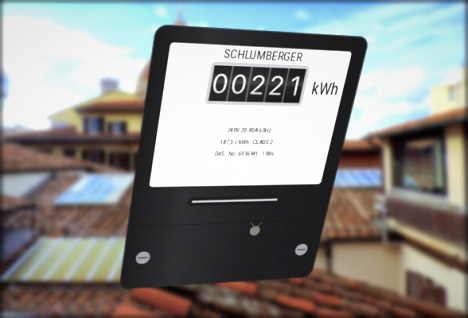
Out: kWh 221
